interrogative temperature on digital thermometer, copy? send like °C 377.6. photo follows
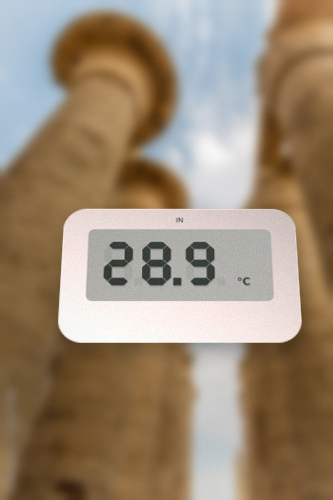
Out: °C 28.9
